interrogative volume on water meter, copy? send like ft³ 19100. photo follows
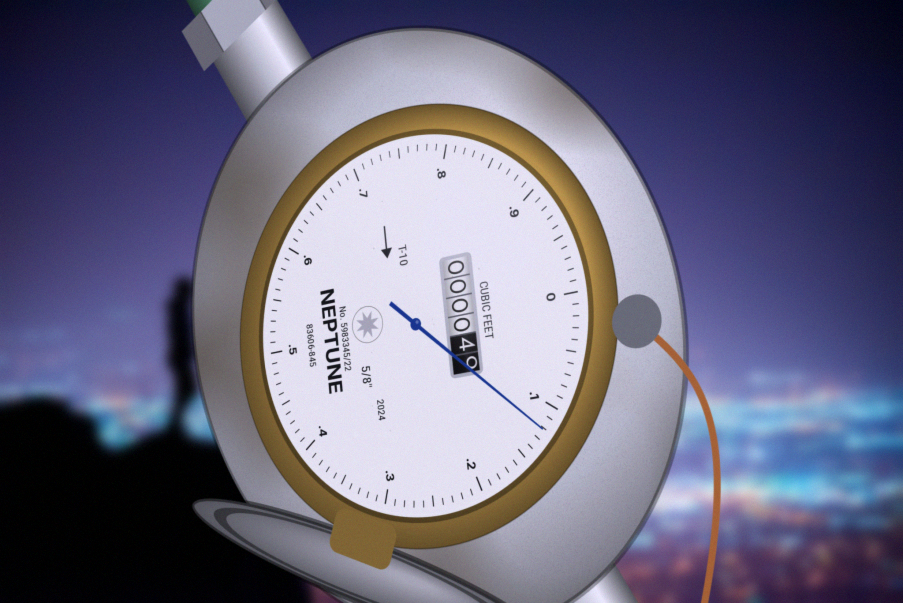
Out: ft³ 49.12
